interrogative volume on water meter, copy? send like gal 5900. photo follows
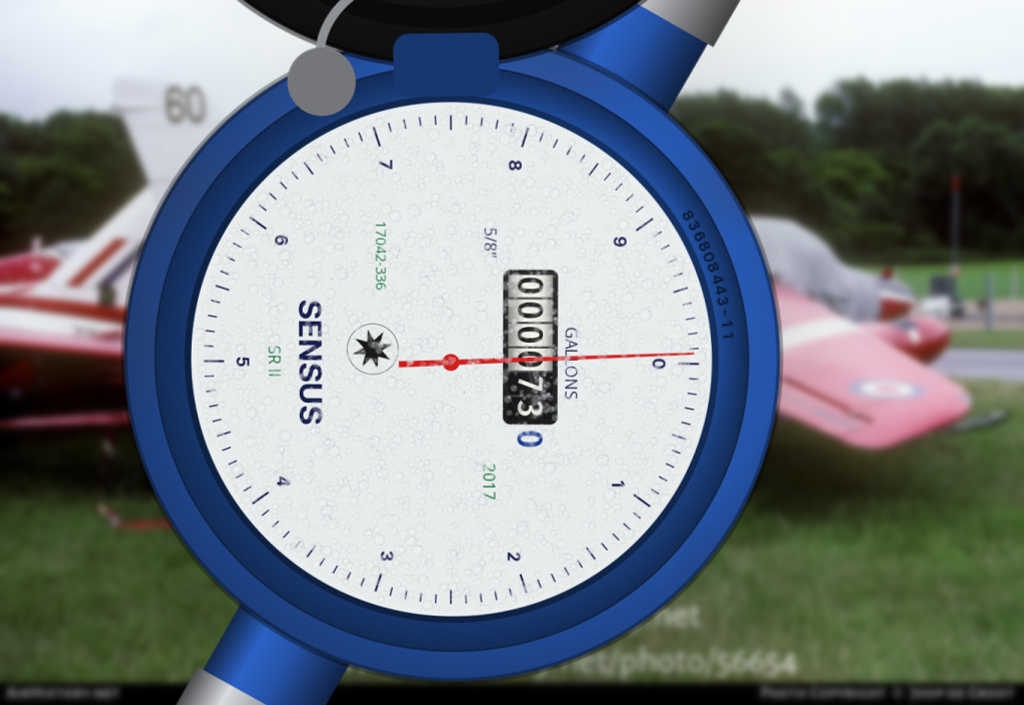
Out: gal 729.9
